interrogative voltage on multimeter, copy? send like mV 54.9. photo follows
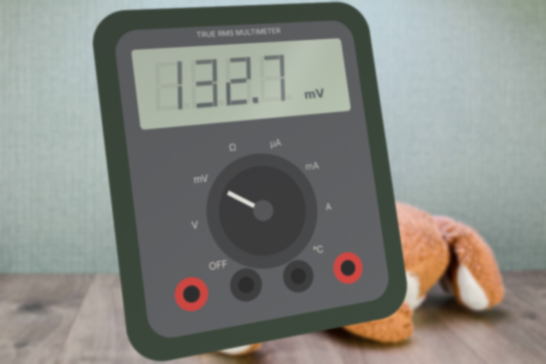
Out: mV 132.7
